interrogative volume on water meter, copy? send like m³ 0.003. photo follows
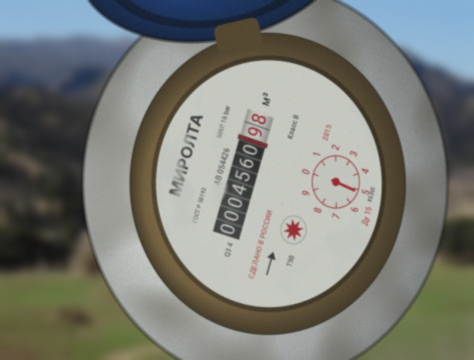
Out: m³ 4560.985
